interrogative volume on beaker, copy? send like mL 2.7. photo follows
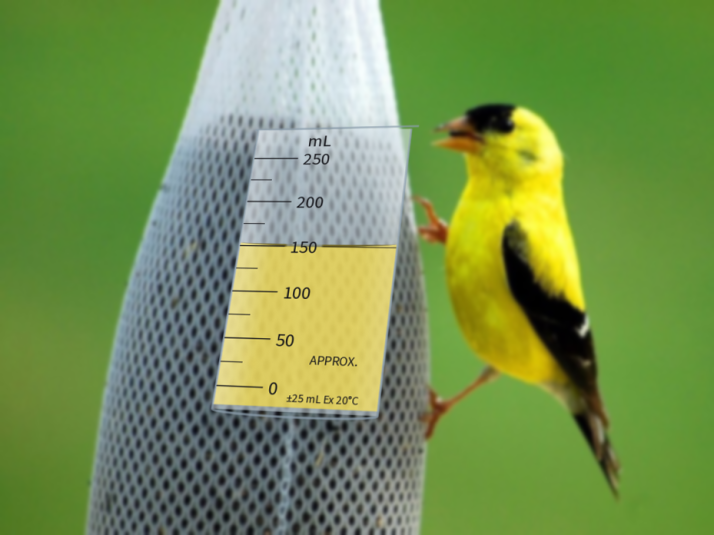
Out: mL 150
